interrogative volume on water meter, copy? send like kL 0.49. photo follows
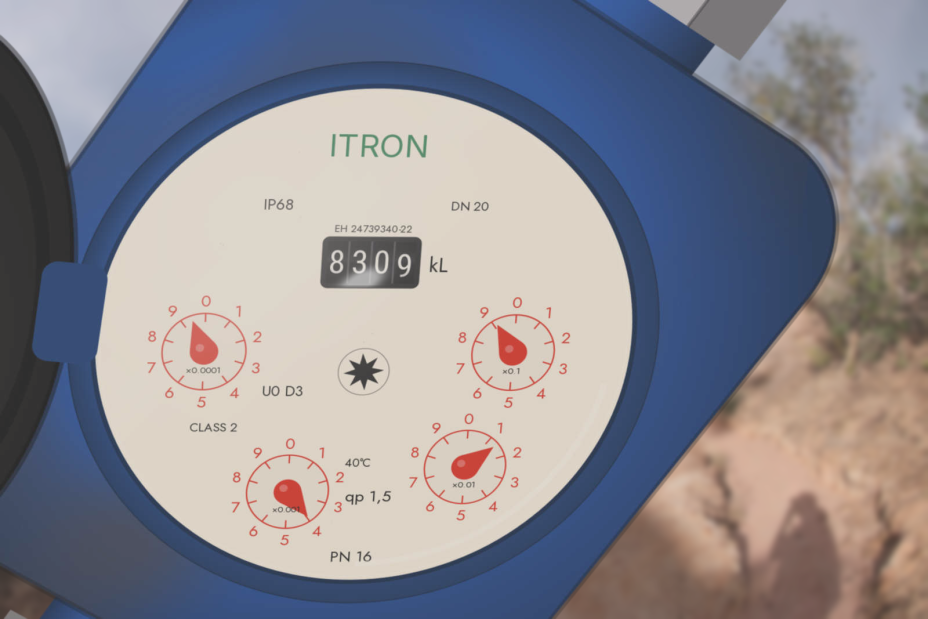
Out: kL 8308.9139
